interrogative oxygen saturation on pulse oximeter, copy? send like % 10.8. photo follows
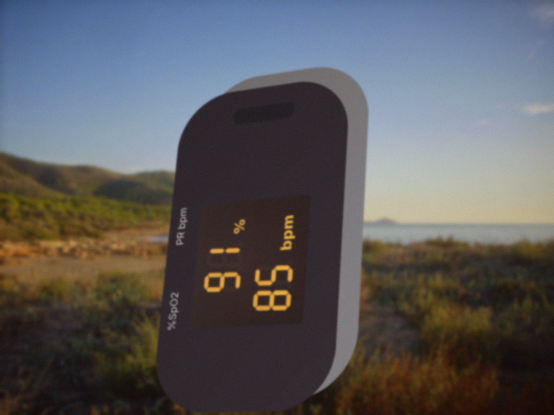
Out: % 91
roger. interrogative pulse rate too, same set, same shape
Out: bpm 85
